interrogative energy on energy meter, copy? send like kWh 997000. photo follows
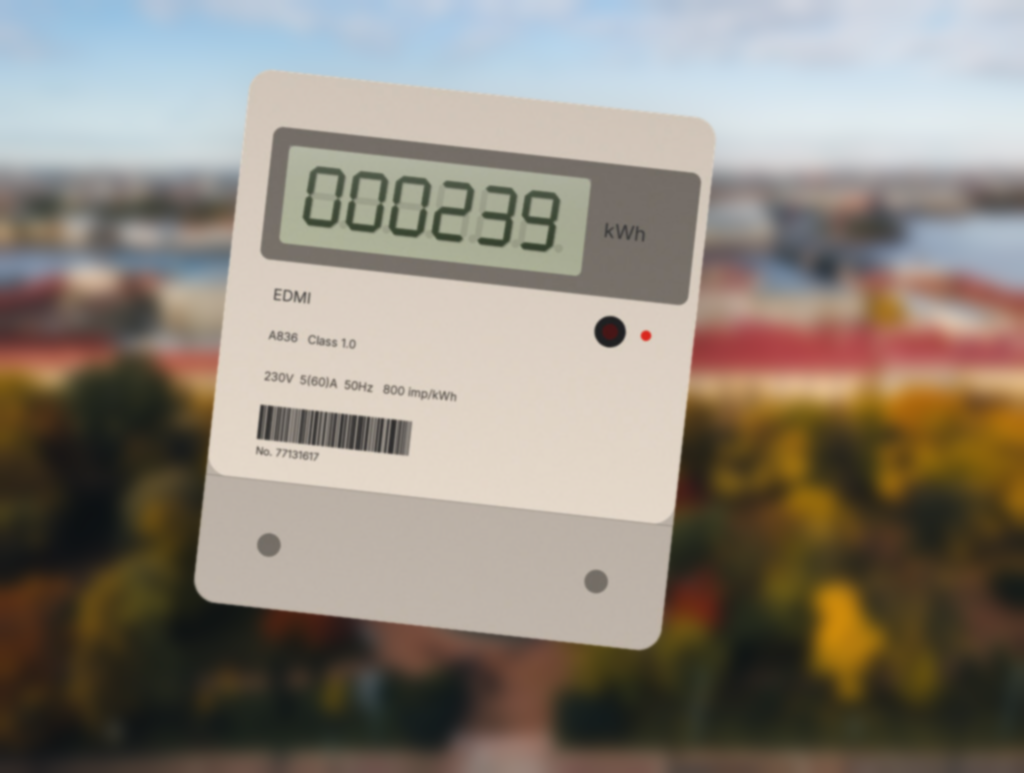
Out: kWh 239
